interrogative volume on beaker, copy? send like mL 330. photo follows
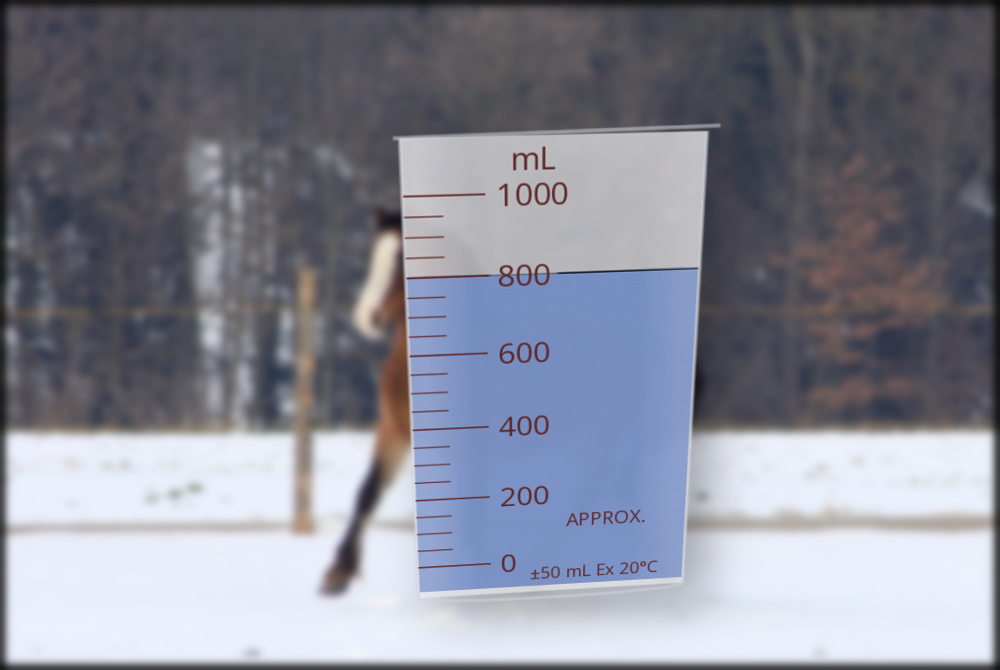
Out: mL 800
